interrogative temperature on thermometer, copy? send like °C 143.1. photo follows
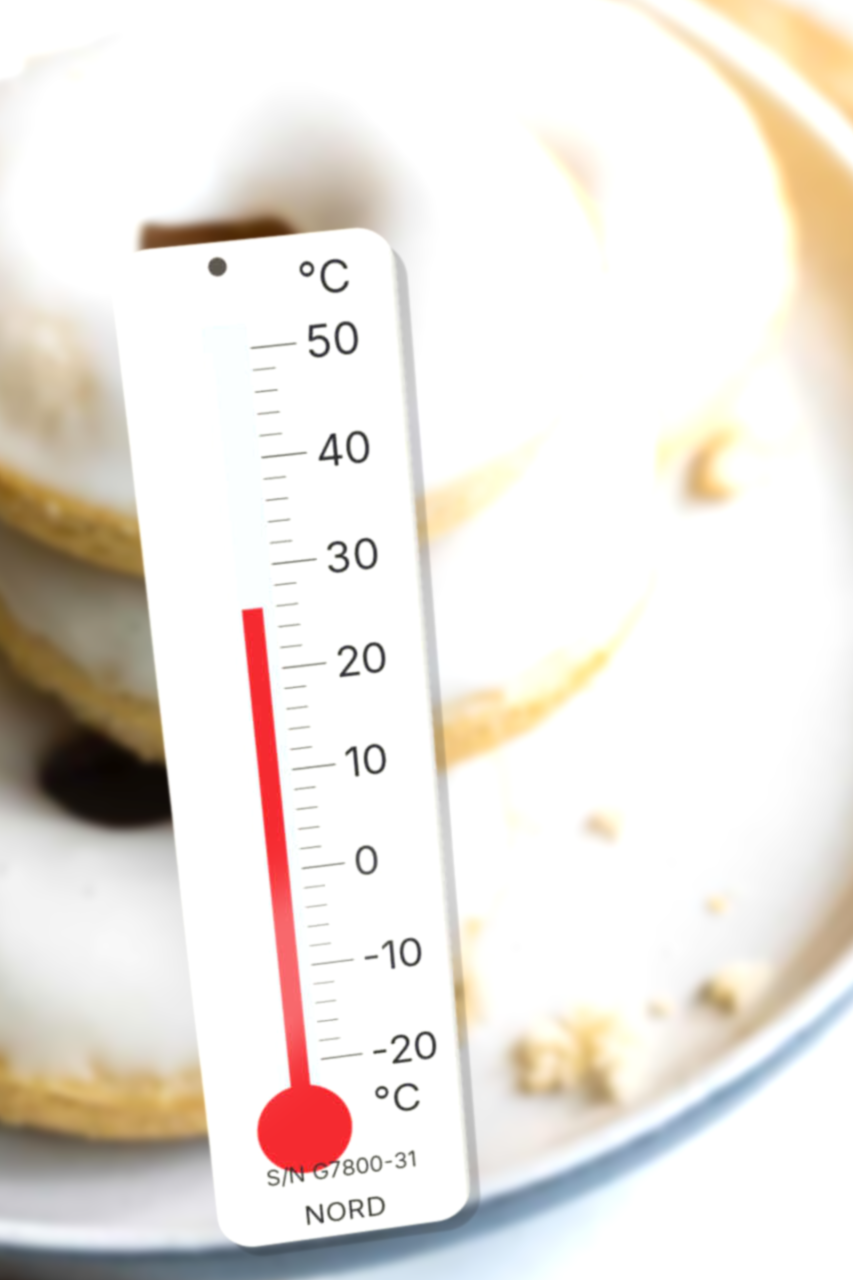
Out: °C 26
